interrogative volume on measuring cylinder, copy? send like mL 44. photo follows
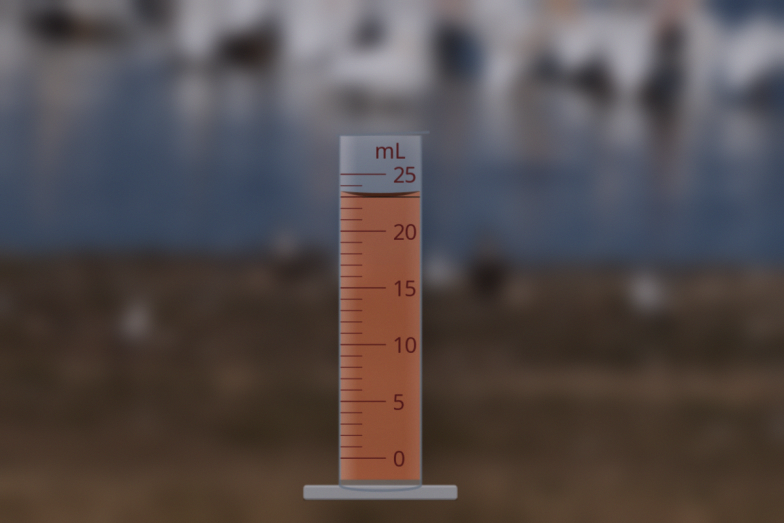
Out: mL 23
